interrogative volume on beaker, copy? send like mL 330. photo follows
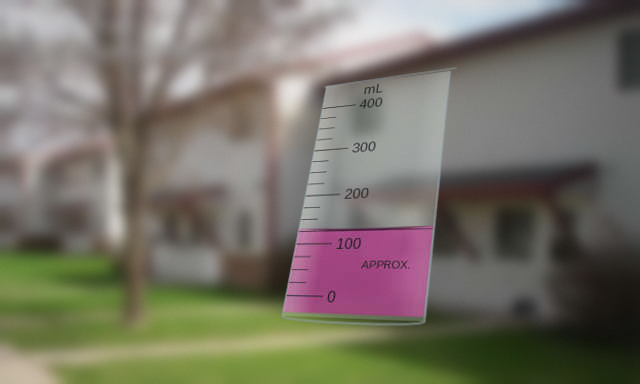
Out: mL 125
